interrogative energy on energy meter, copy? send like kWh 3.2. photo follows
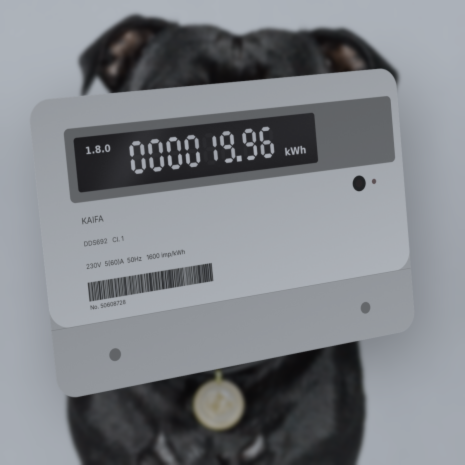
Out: kWh 19.96
